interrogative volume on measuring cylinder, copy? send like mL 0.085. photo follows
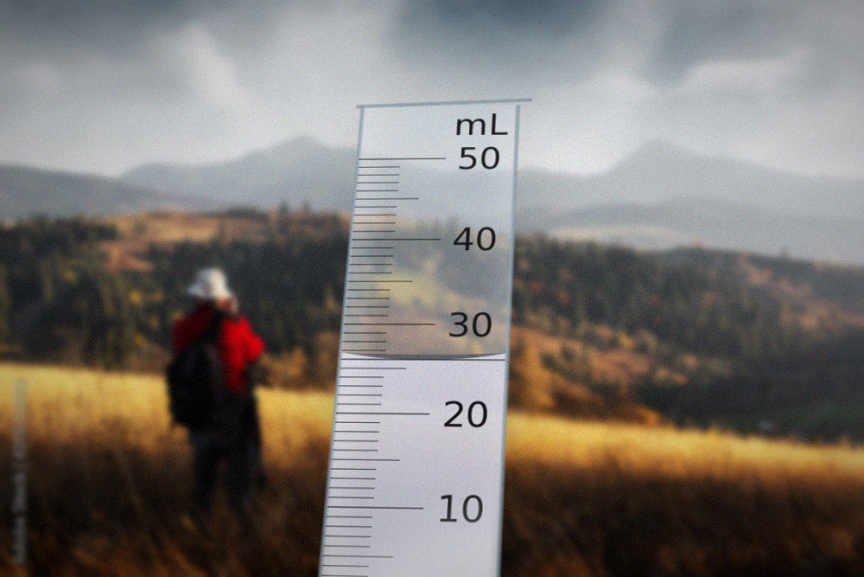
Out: mL 26
